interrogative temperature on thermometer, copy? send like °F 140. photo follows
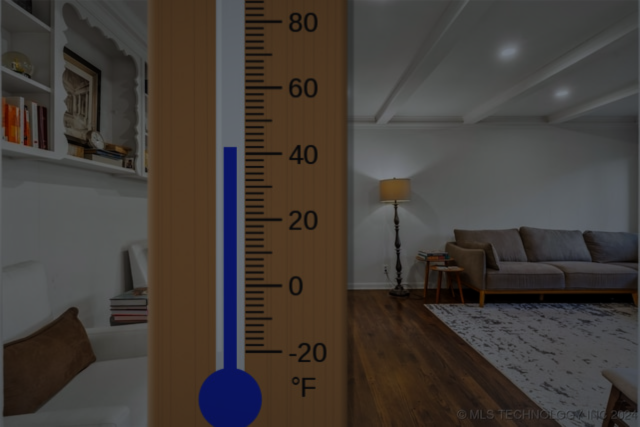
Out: °F 42
